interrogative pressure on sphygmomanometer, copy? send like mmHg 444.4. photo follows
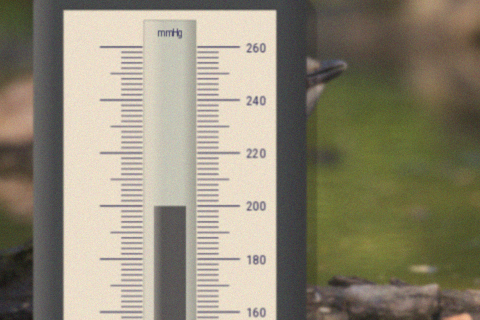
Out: mmHg 200
